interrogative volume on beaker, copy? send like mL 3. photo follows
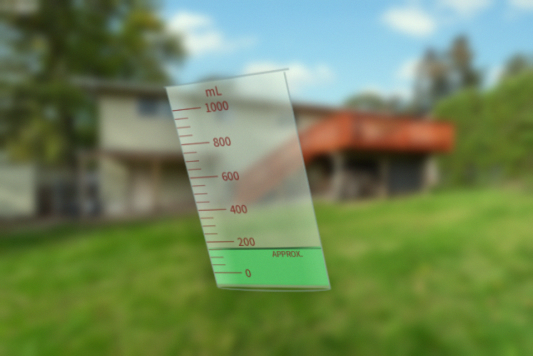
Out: mL 150
